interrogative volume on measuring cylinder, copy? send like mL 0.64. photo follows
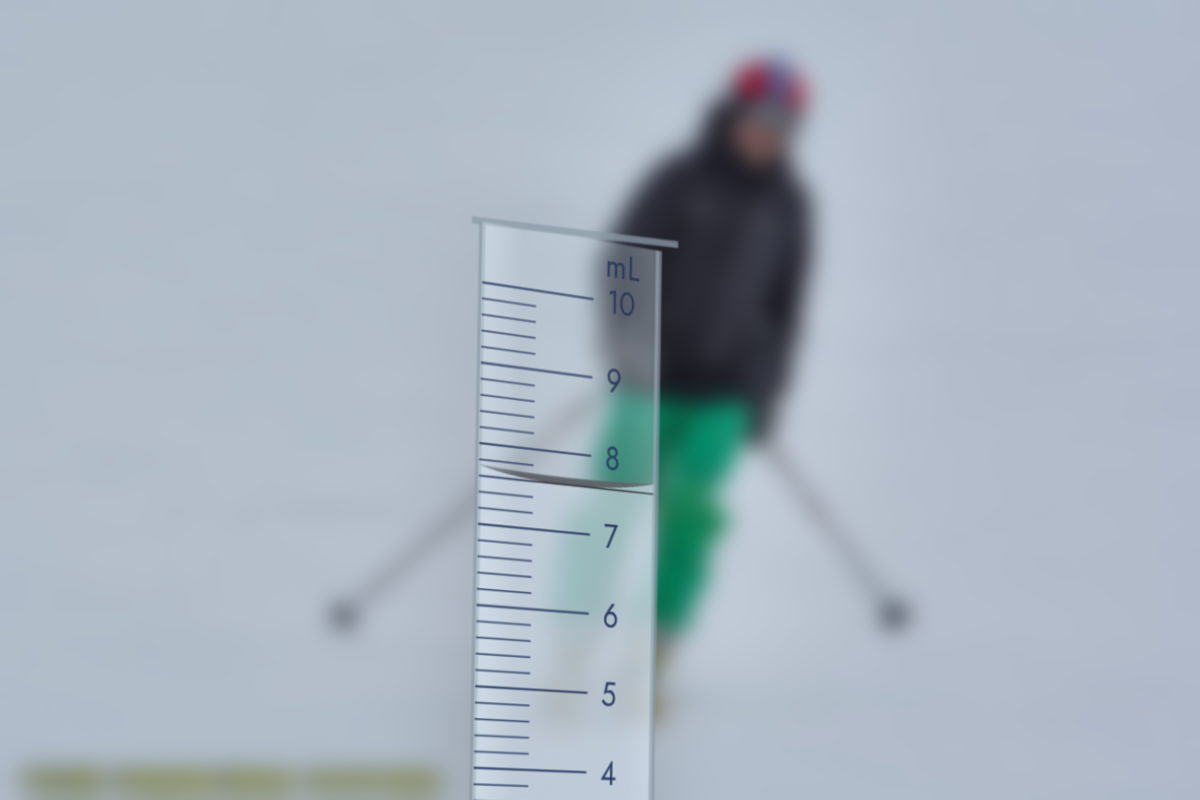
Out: mL 7.6
